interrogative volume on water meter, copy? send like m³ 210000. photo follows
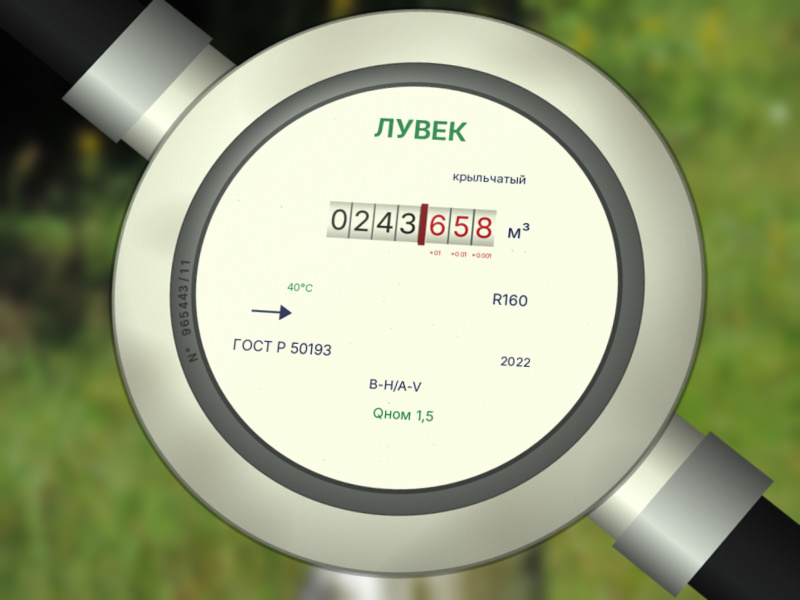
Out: m³ 243.658
